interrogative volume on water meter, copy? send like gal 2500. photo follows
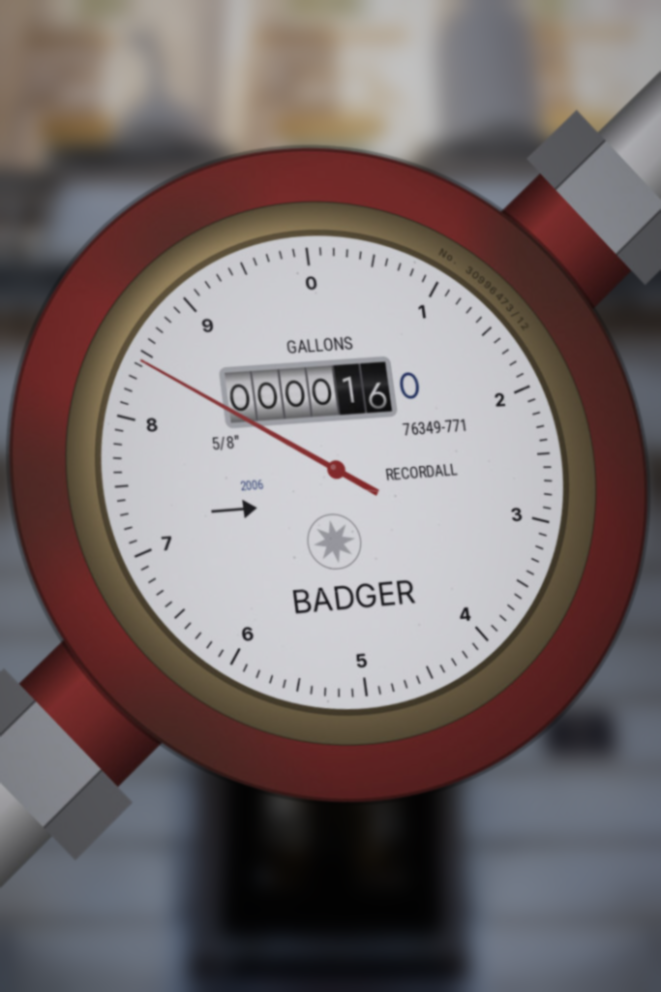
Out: gal 158.4
